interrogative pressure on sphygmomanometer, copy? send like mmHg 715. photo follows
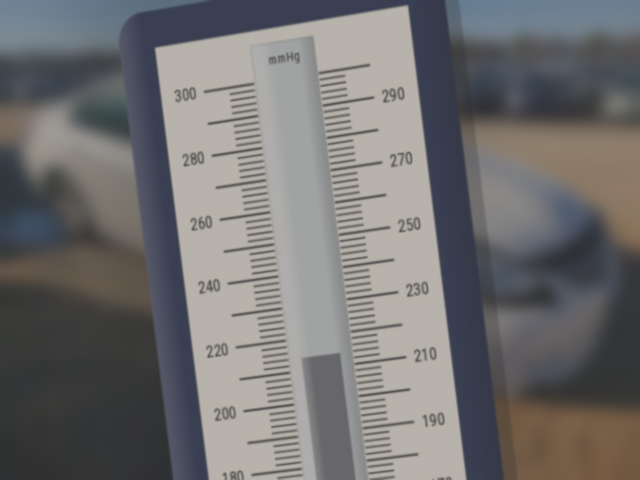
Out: mmHg 214
